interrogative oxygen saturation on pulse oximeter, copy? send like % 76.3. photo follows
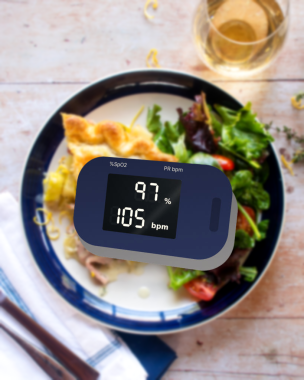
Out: % 97
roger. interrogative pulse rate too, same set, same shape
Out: bpm 105
